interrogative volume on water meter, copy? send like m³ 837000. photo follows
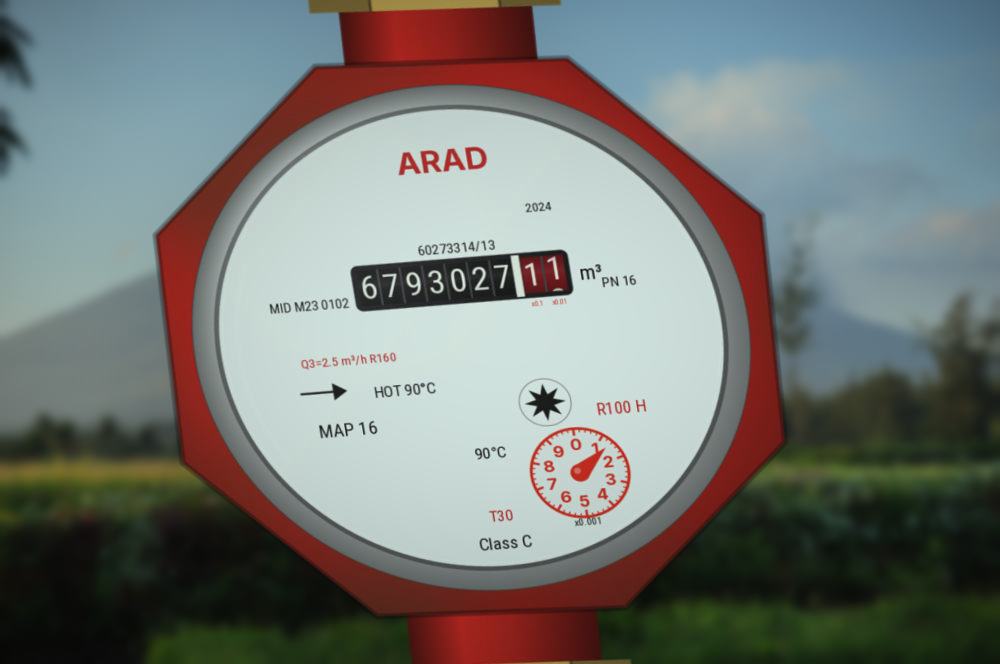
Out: m³ 6793027.111
